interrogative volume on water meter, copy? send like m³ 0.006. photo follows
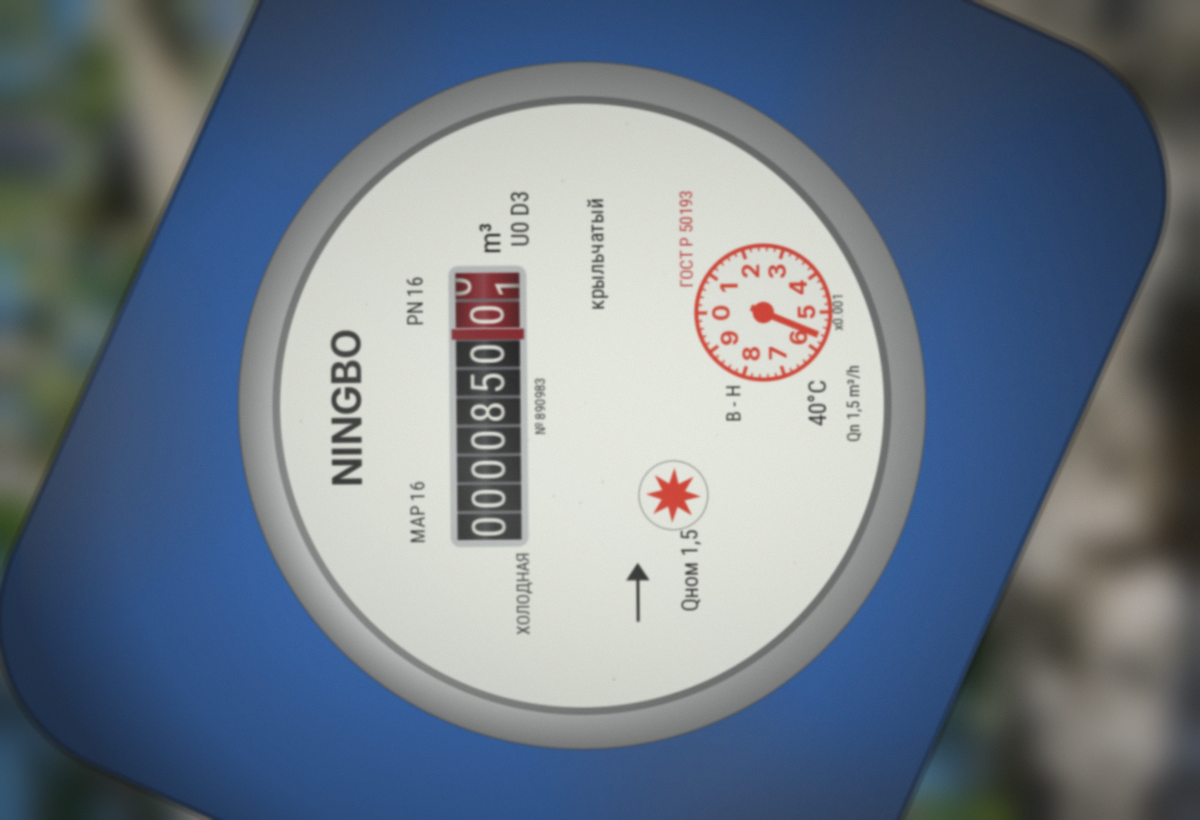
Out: m³ 850.005
